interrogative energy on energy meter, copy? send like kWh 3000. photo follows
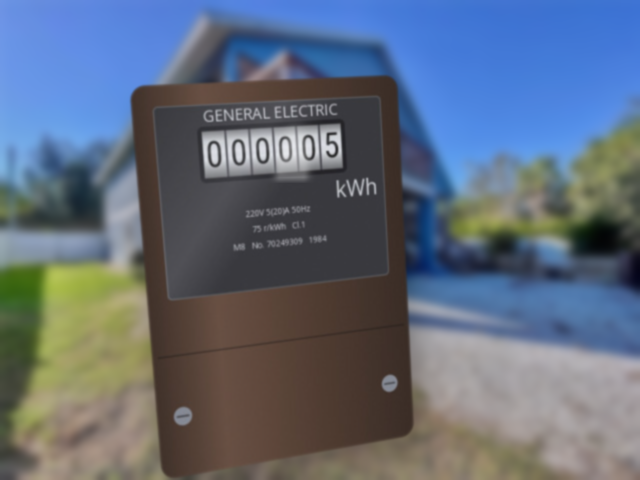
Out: kWh 5
